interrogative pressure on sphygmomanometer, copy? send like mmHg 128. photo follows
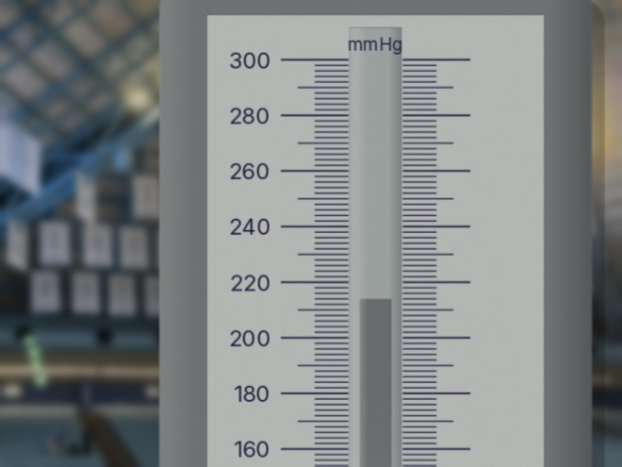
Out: mmHg 214
